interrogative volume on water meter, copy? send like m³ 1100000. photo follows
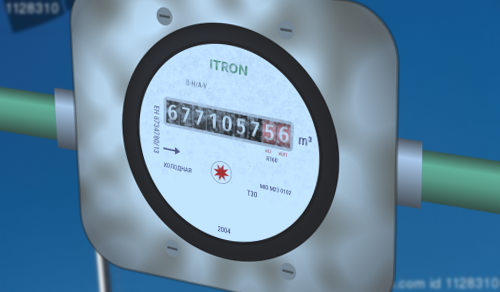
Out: m³ 6771057.56
